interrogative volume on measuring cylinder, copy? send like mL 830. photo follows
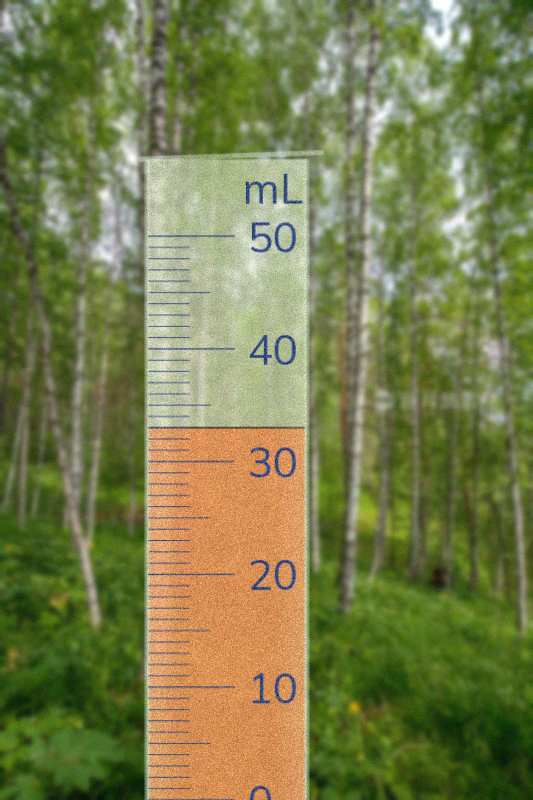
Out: mL 33
